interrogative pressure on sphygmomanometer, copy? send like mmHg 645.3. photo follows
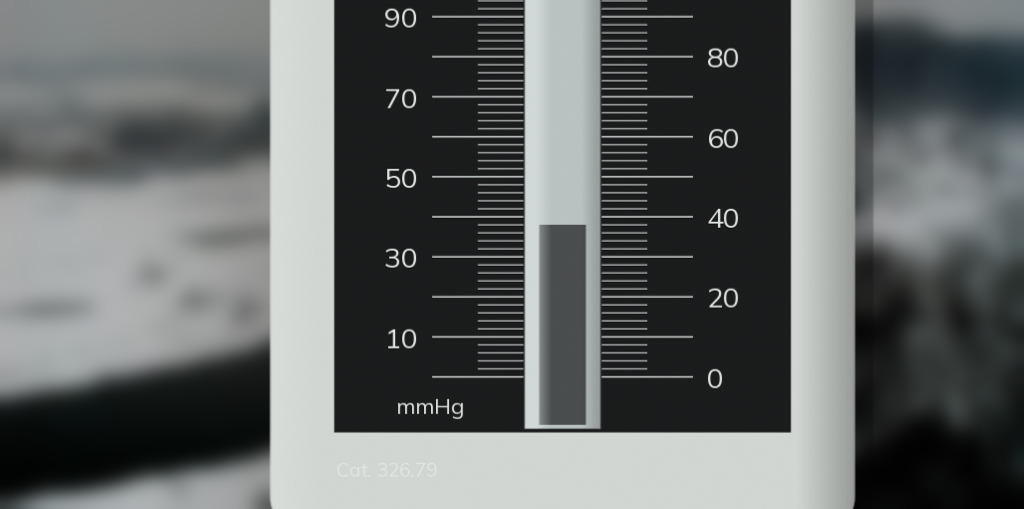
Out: mmHg 38
